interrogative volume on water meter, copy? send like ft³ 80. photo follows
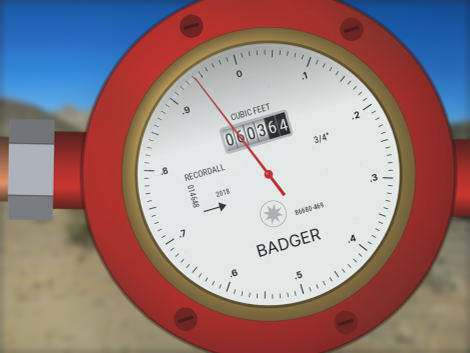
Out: ft³ 60363.94
